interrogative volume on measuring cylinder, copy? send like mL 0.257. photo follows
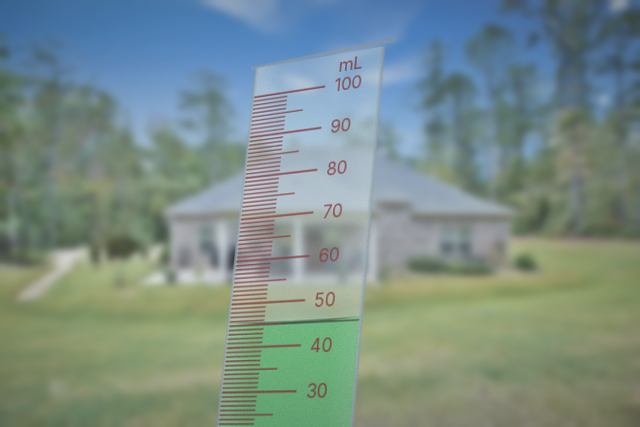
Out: mL 45
